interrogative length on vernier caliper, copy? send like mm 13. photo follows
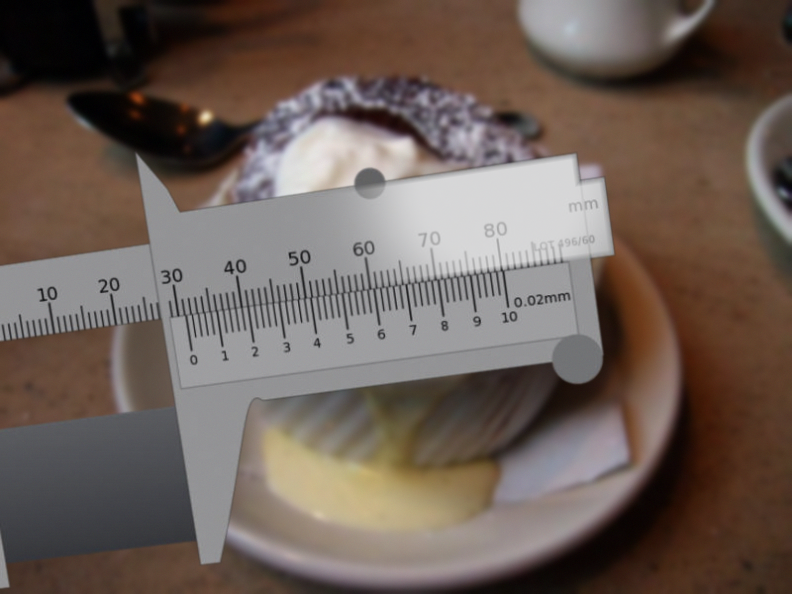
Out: mm 31.2
